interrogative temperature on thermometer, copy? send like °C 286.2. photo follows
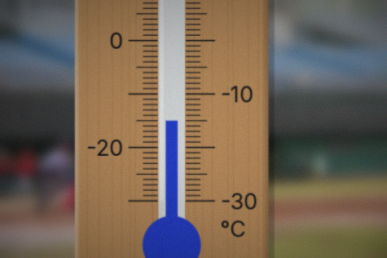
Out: °C -15
